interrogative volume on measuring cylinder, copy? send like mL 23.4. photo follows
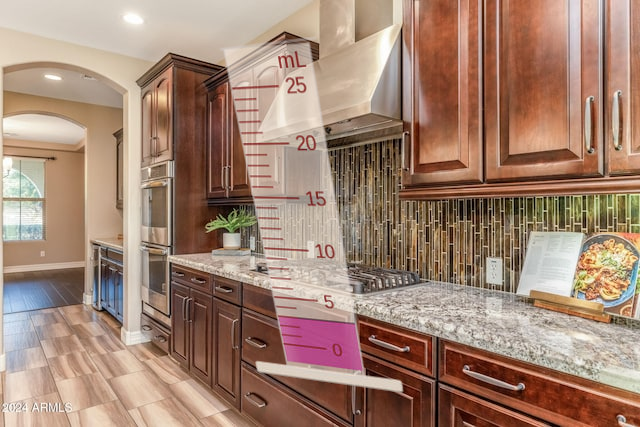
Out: mL 3
